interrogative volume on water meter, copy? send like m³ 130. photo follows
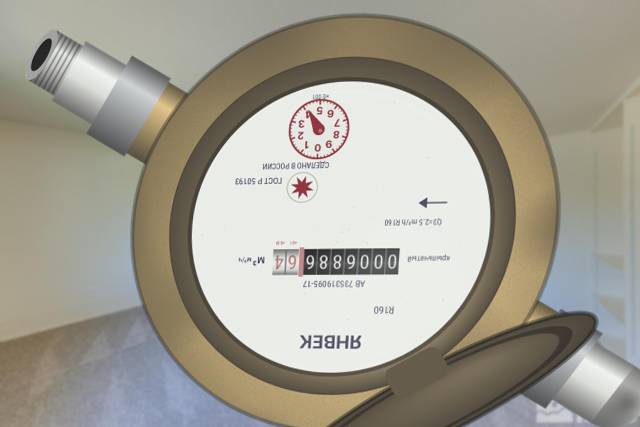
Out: m³ 6886.644
